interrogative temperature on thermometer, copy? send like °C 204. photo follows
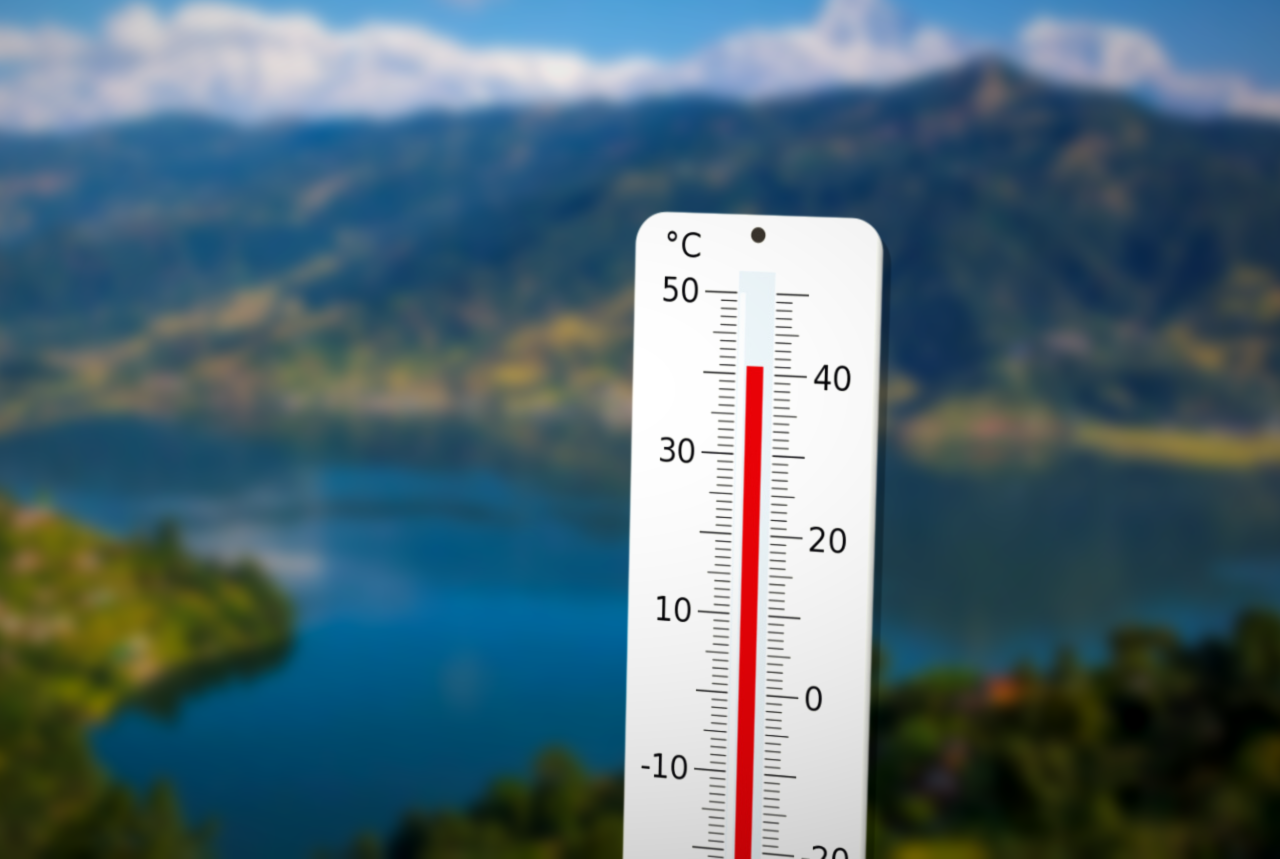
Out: °C 41
